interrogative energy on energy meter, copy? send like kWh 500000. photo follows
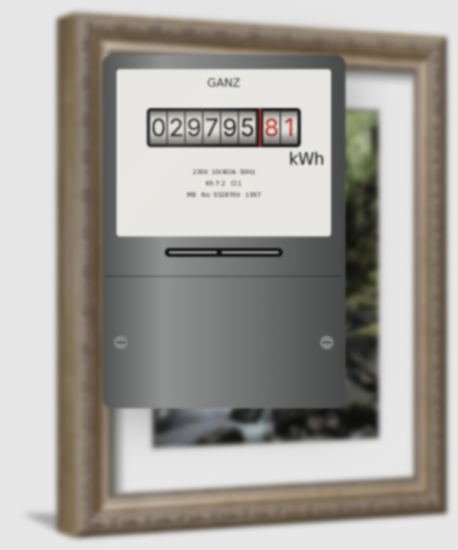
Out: kWh 29795.81
